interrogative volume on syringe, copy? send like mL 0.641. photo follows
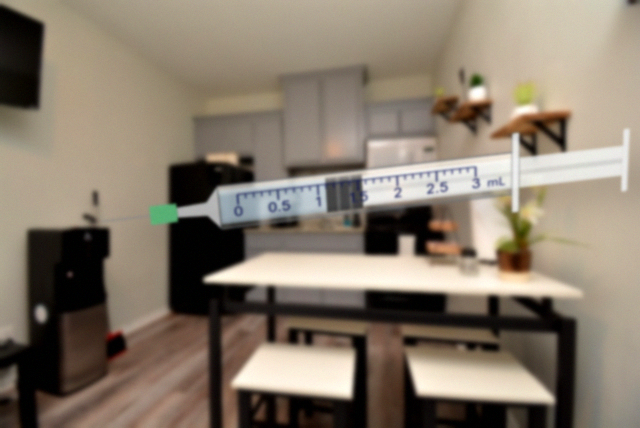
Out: mL 1.1
